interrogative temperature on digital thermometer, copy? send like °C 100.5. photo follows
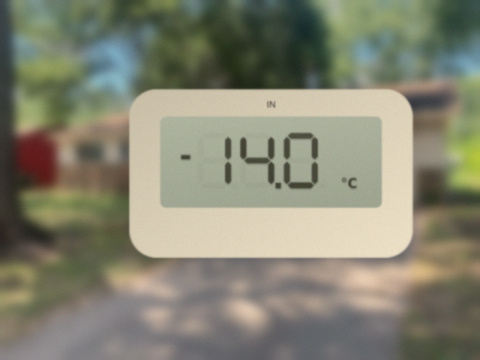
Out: °C -14.0
